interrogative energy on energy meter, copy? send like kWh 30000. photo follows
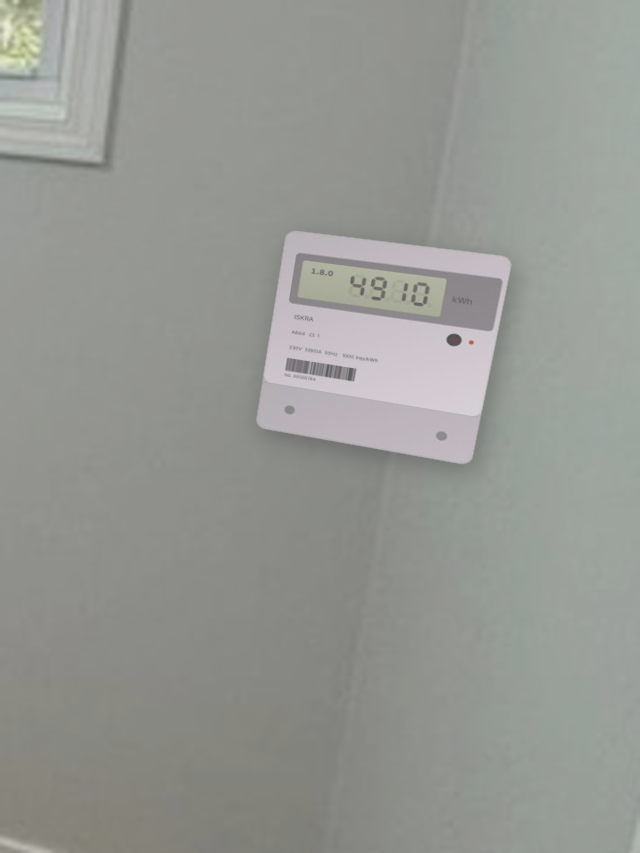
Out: kWh 4910
